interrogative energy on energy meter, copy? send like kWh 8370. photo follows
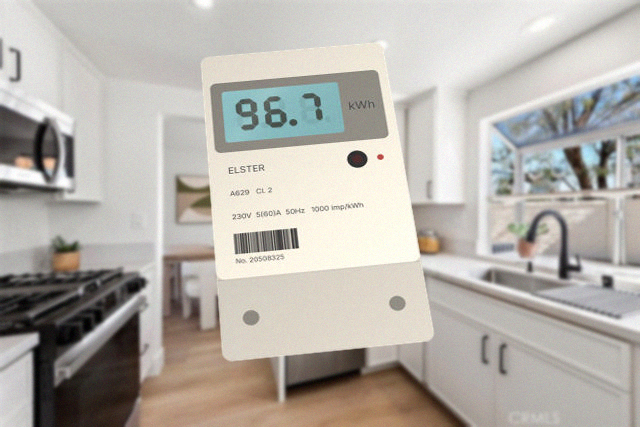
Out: kWh 96.7
